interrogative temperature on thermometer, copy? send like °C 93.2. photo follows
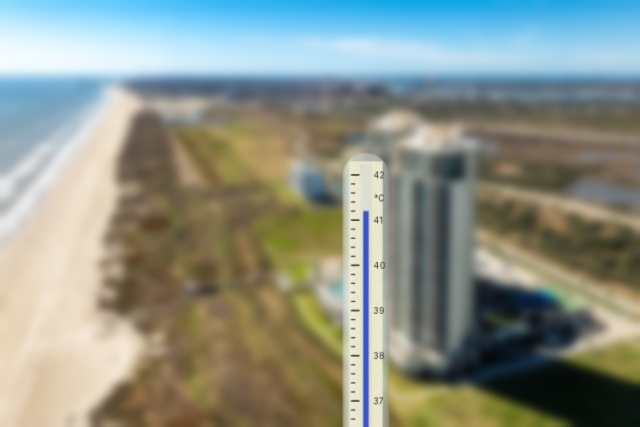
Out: °C 41.2
